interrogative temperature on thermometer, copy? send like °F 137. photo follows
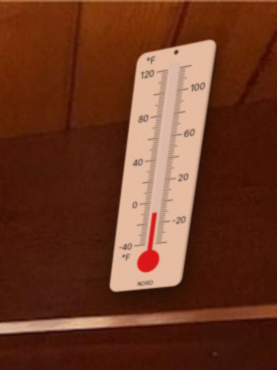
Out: °F -10
